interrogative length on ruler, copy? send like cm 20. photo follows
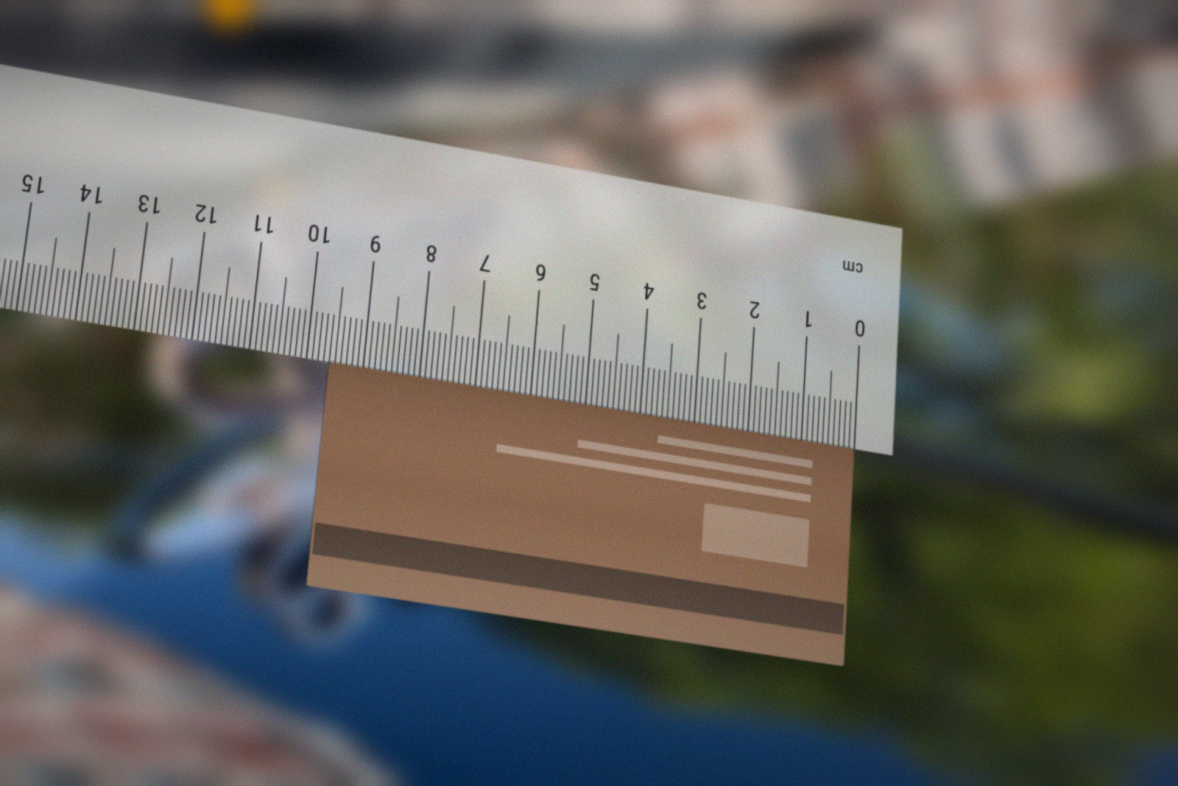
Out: cm 9.6
